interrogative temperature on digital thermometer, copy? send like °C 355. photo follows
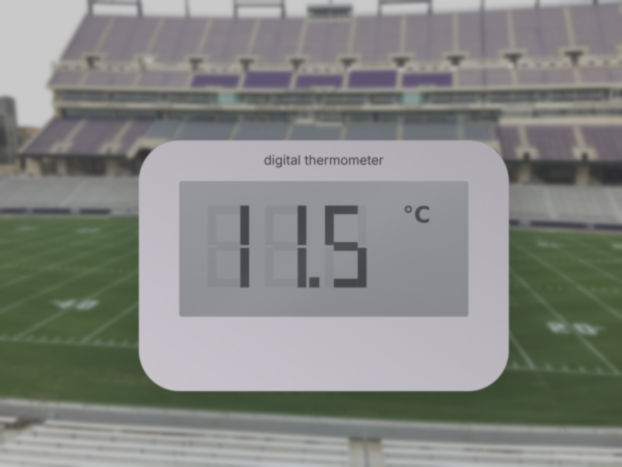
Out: °C 11.5
